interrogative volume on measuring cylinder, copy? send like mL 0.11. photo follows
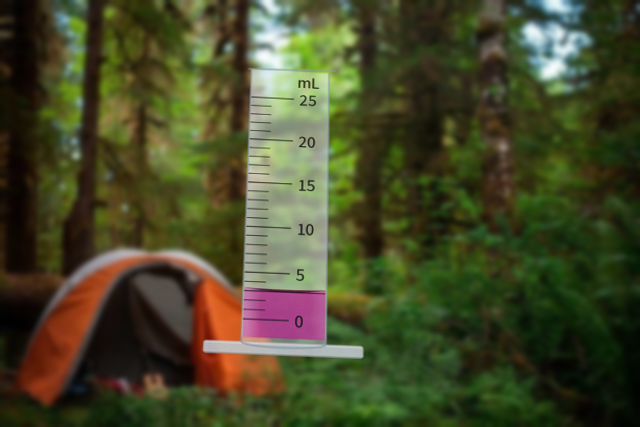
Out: mL 3
